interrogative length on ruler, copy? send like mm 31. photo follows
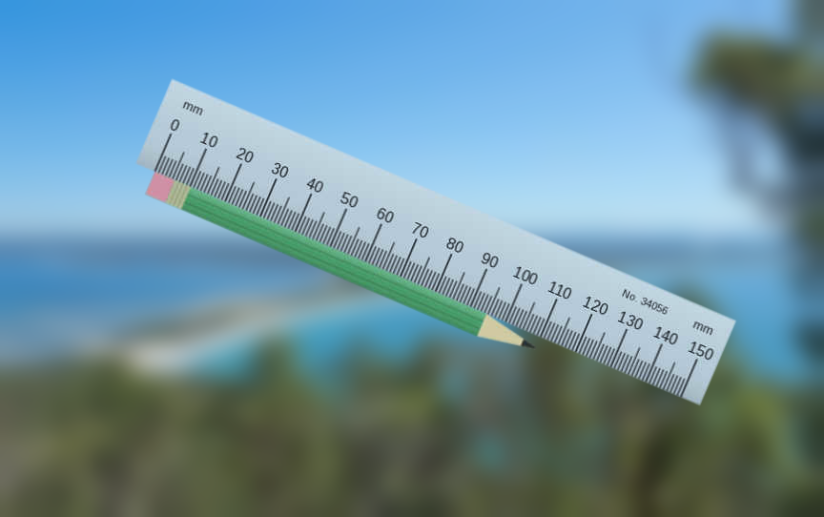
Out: mm 110
